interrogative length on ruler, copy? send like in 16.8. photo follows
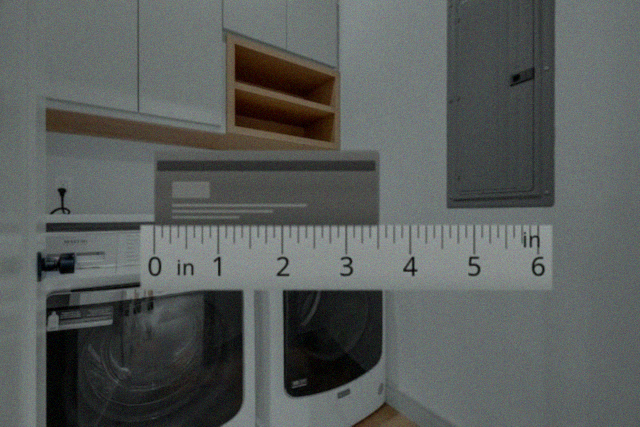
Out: in 3.5
